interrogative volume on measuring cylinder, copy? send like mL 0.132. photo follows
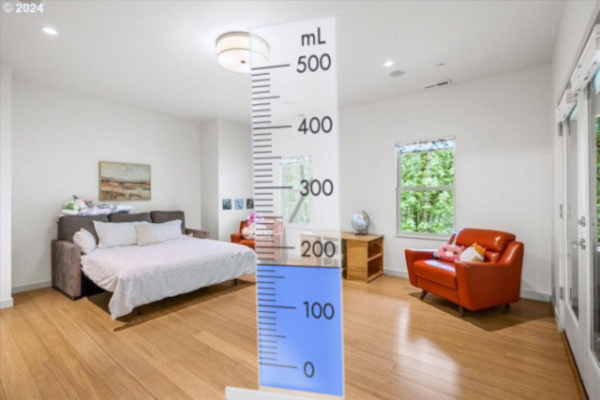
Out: mL 170
